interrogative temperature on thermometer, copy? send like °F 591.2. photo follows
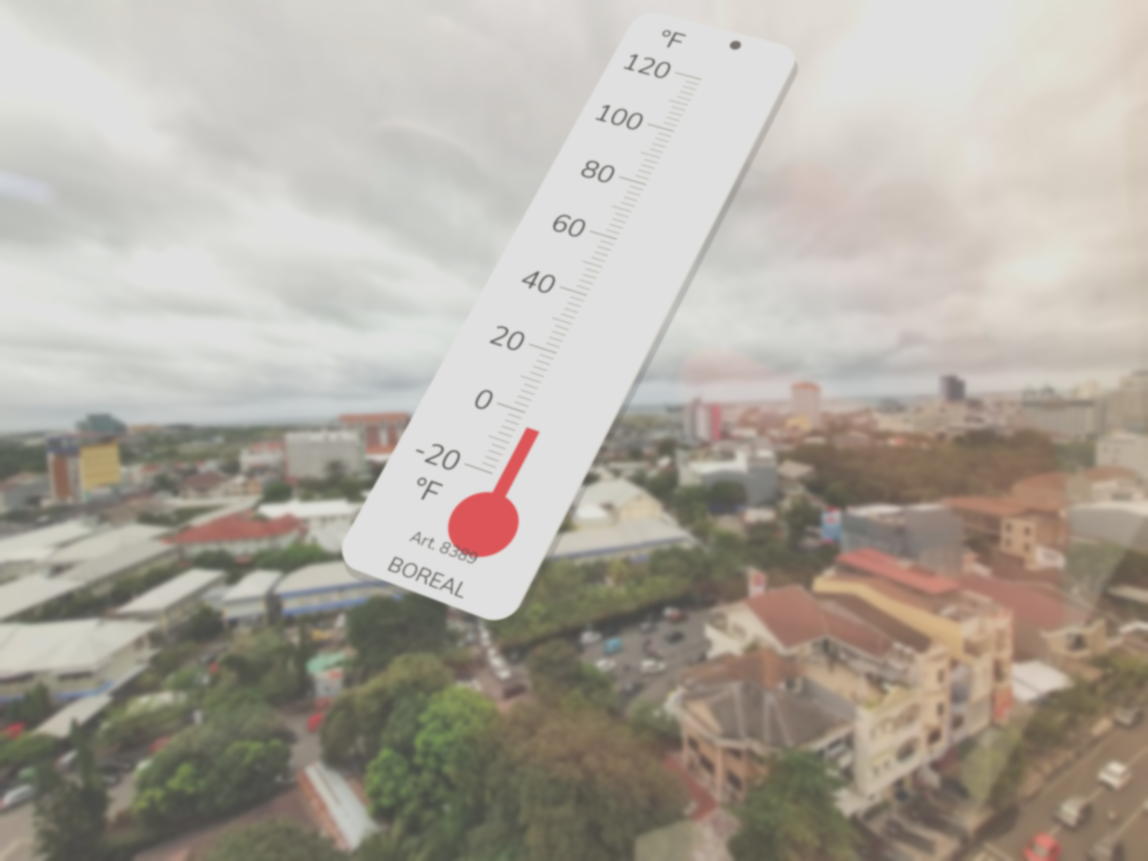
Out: °F -4
